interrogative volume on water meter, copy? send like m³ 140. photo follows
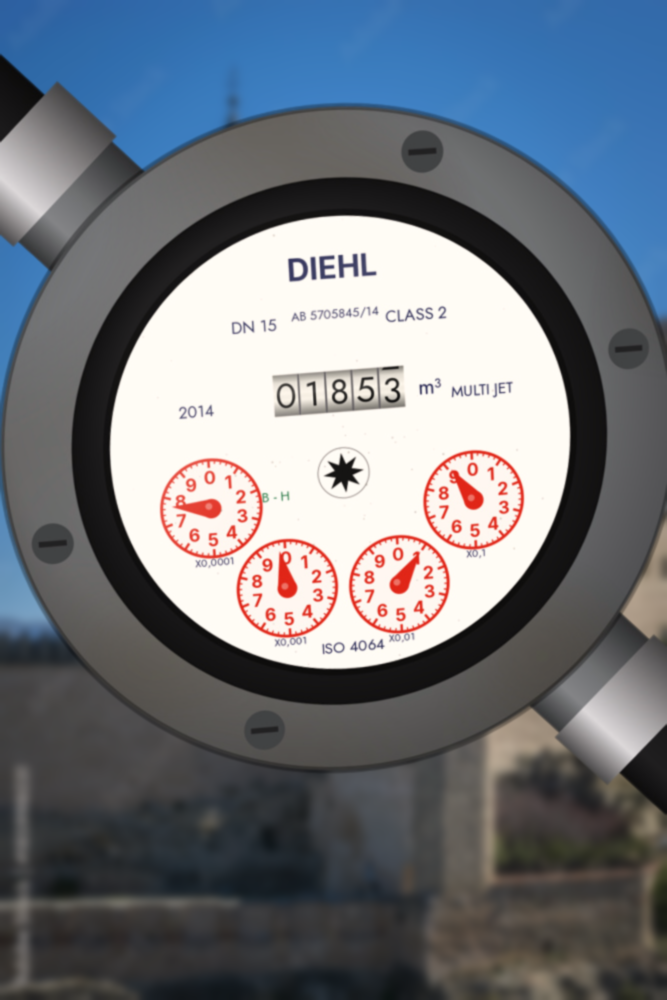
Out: m³ 1852.9097
